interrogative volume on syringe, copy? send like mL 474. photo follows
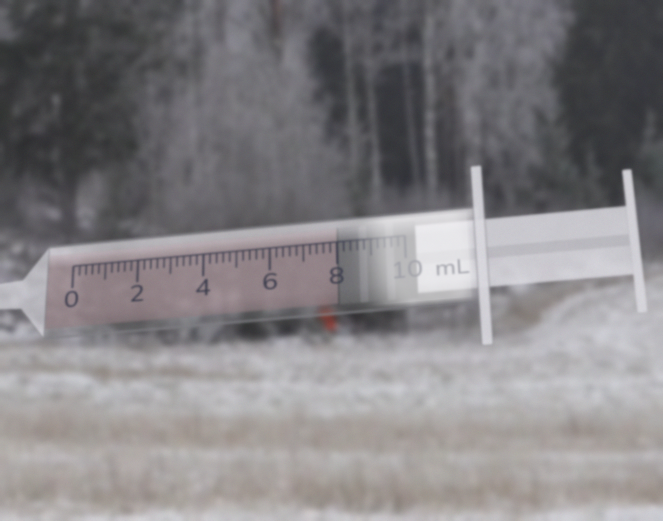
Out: mL 8
